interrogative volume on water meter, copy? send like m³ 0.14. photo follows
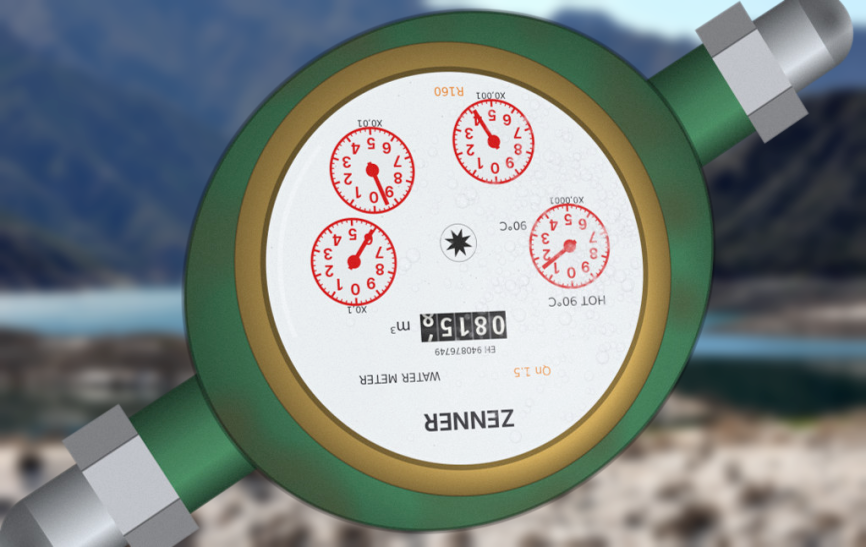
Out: m³ 8157.5941
